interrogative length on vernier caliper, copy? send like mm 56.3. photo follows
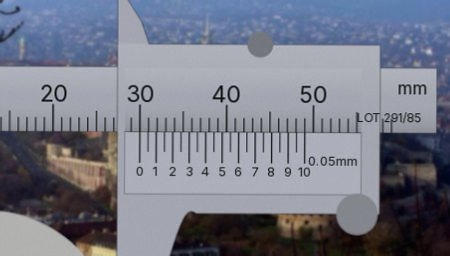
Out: mm 30.0
